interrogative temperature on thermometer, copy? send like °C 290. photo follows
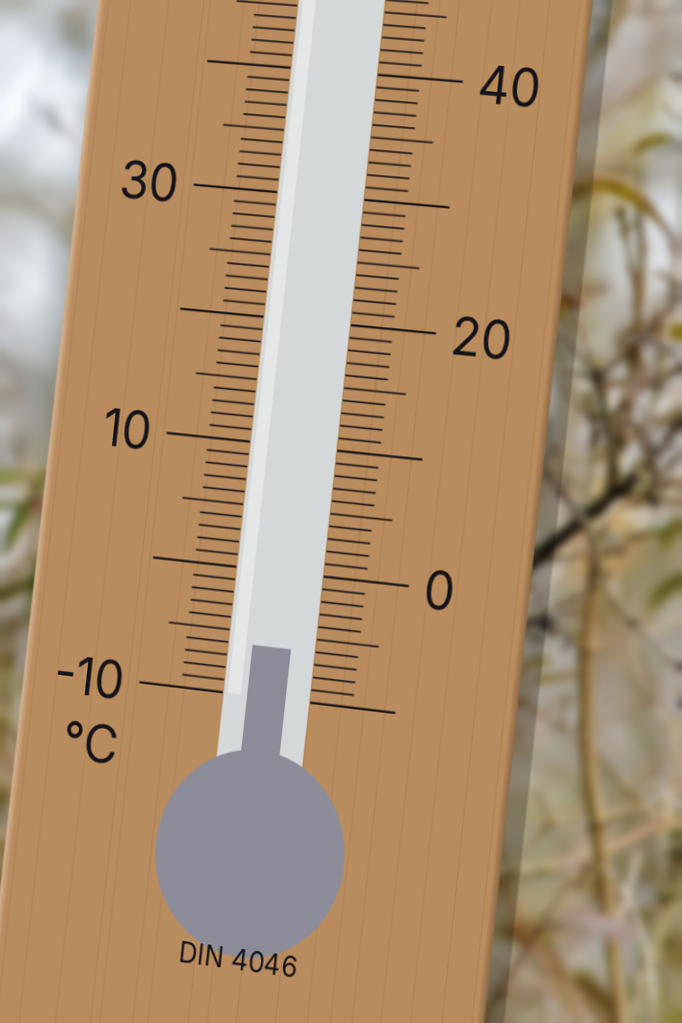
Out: °C -6
